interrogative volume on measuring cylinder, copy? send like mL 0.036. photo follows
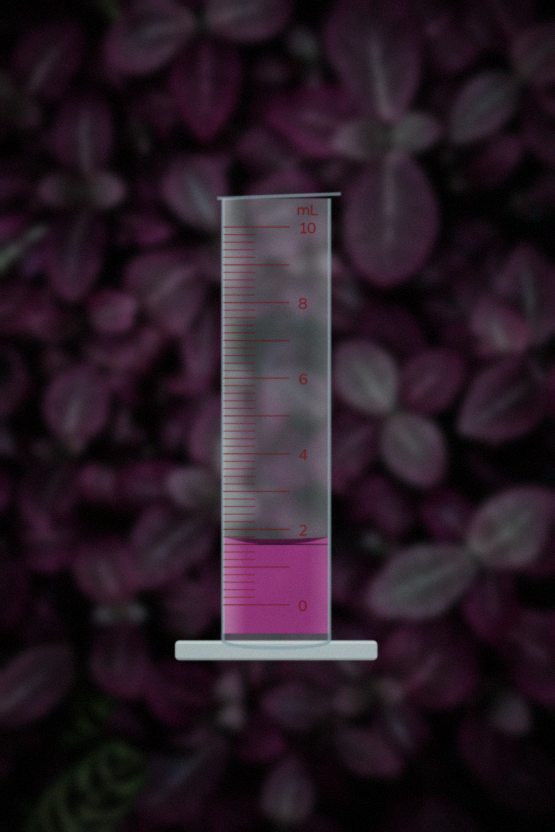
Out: mL 1.6
